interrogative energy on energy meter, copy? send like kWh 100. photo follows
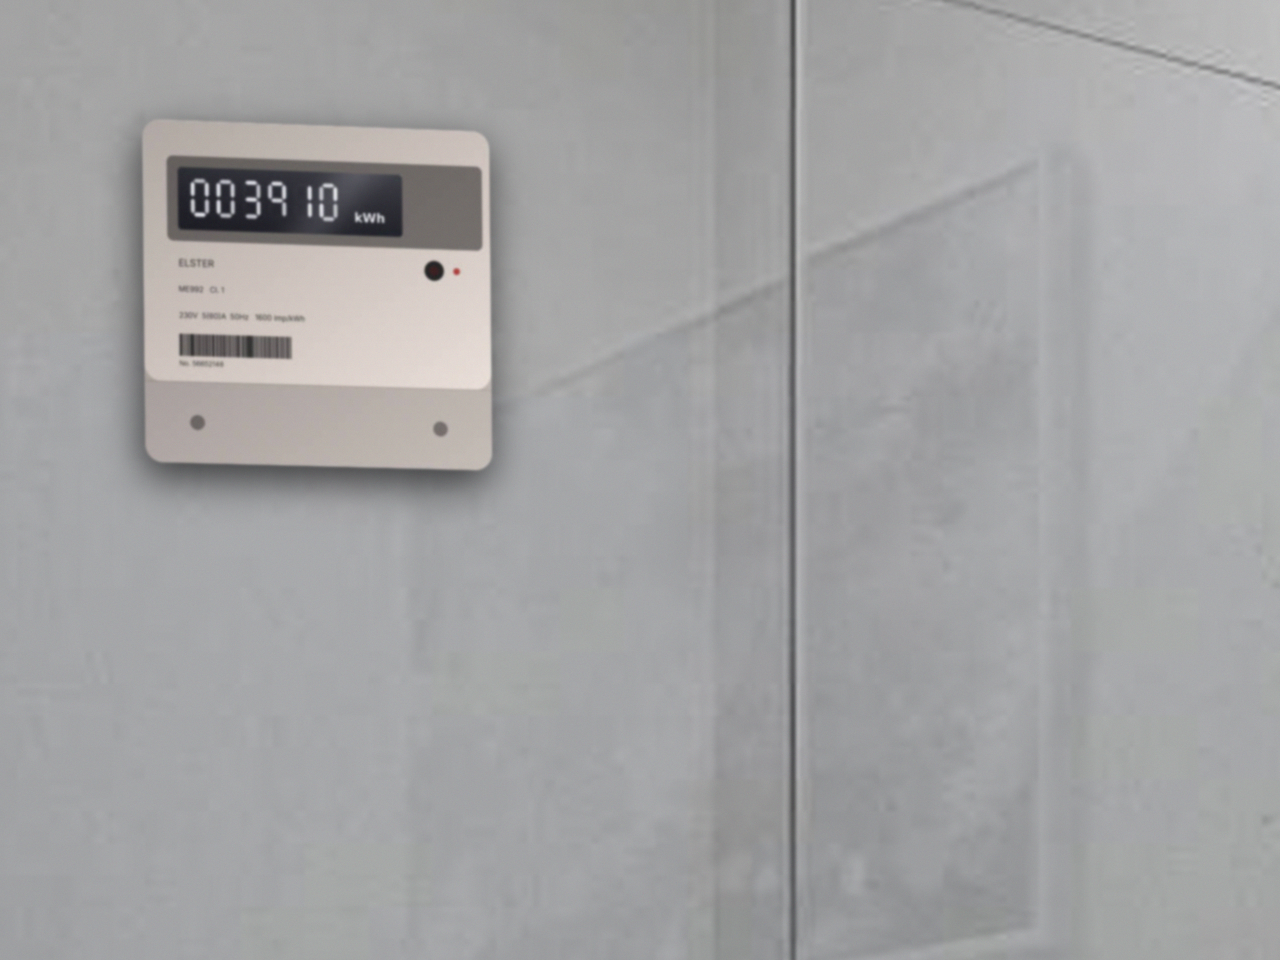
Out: kWh 3910
